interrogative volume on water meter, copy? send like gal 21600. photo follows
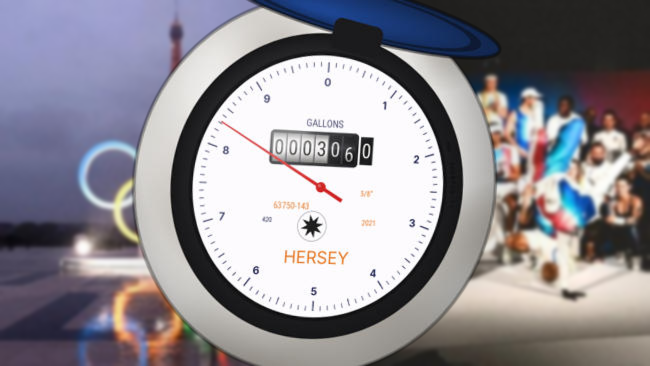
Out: gal 3058.3
